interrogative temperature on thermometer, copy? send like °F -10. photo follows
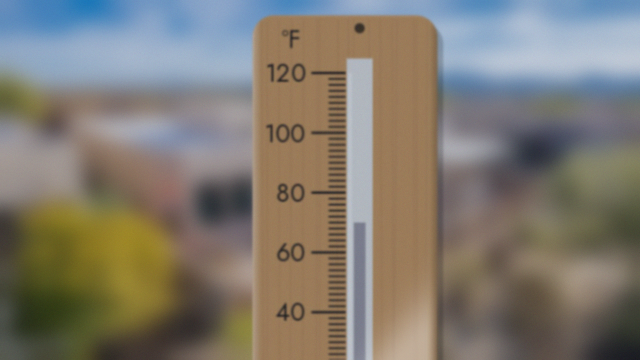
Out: °F 70
